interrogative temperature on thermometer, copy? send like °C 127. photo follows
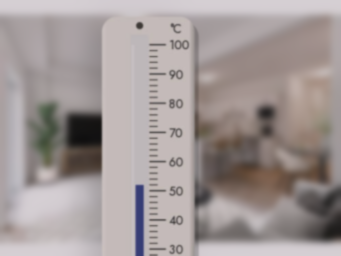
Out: °C 52
